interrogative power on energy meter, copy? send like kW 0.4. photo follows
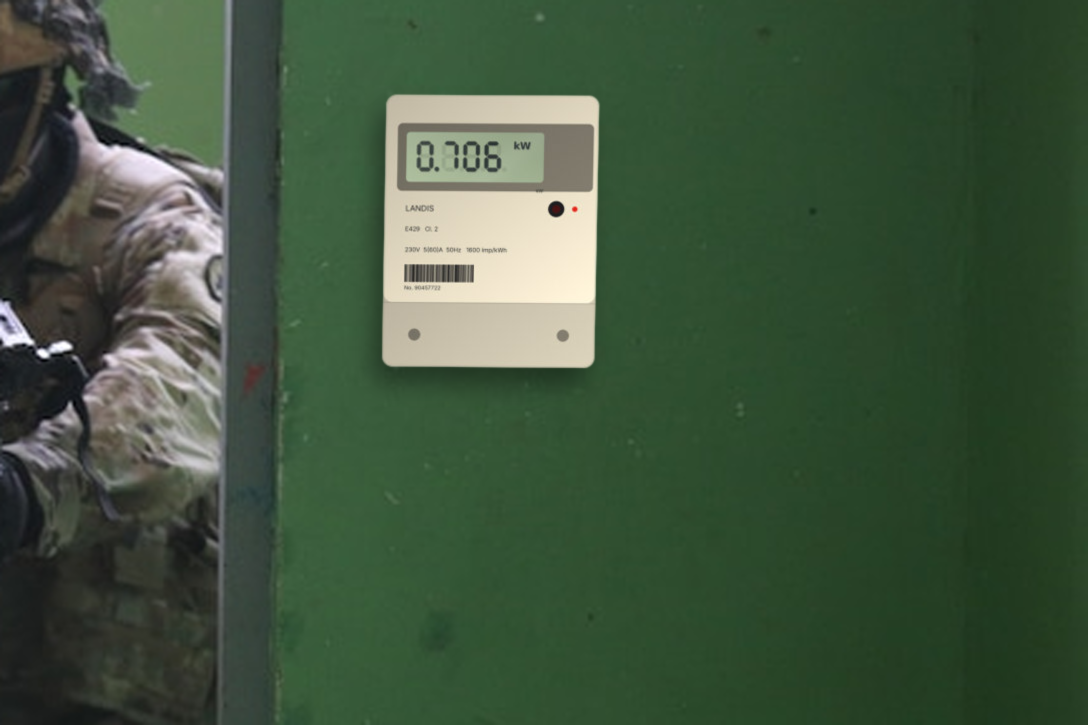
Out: kW 0.706
